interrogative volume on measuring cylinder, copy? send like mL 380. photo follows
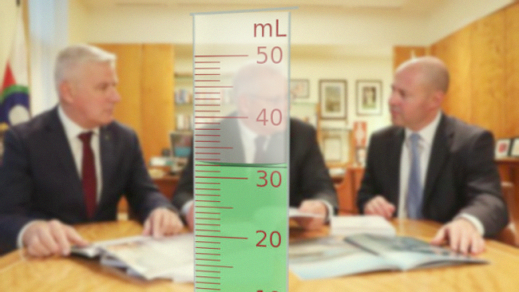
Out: mL 32
